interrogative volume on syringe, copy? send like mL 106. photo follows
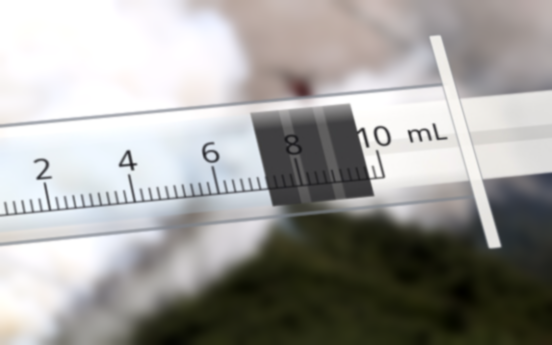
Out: mL 7.2
